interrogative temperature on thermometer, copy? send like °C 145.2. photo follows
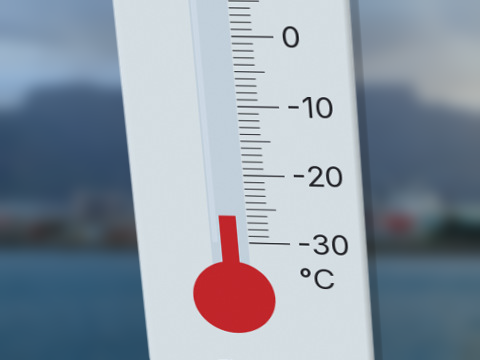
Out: °C -26
